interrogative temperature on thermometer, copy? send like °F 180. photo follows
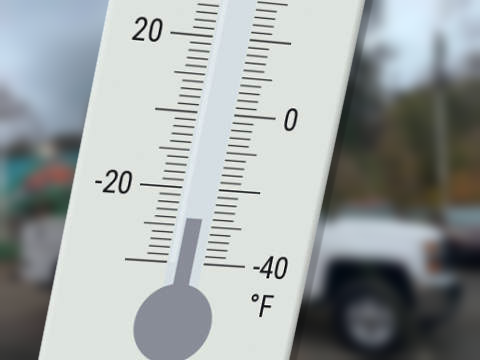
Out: °F -28
